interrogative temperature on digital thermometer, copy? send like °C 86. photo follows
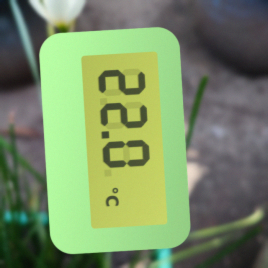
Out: °C 22.0
